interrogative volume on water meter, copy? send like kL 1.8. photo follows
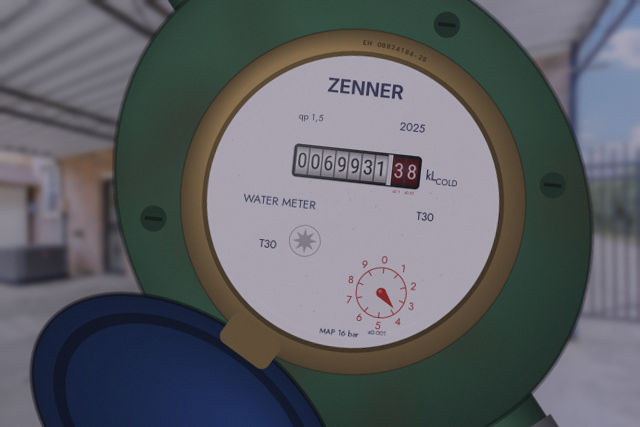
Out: kL 69931.383
